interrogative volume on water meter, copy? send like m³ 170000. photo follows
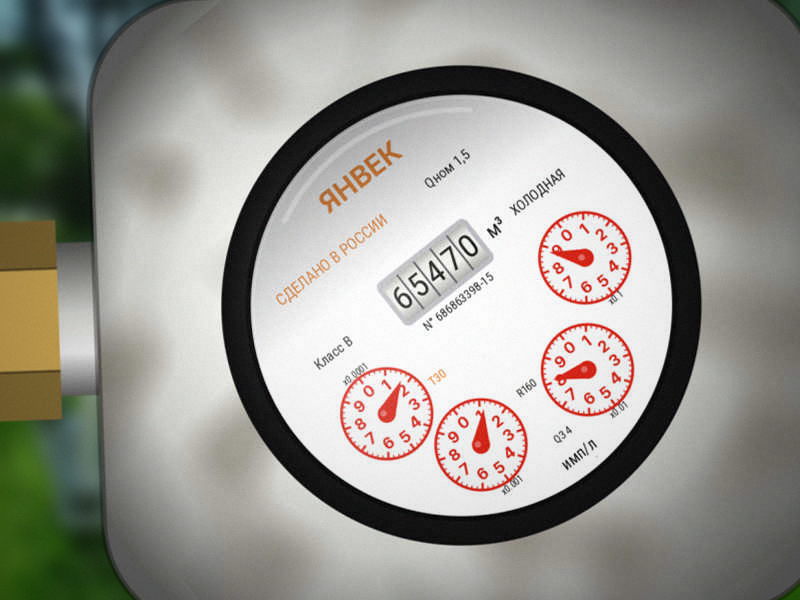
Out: m³ 65470.8811
